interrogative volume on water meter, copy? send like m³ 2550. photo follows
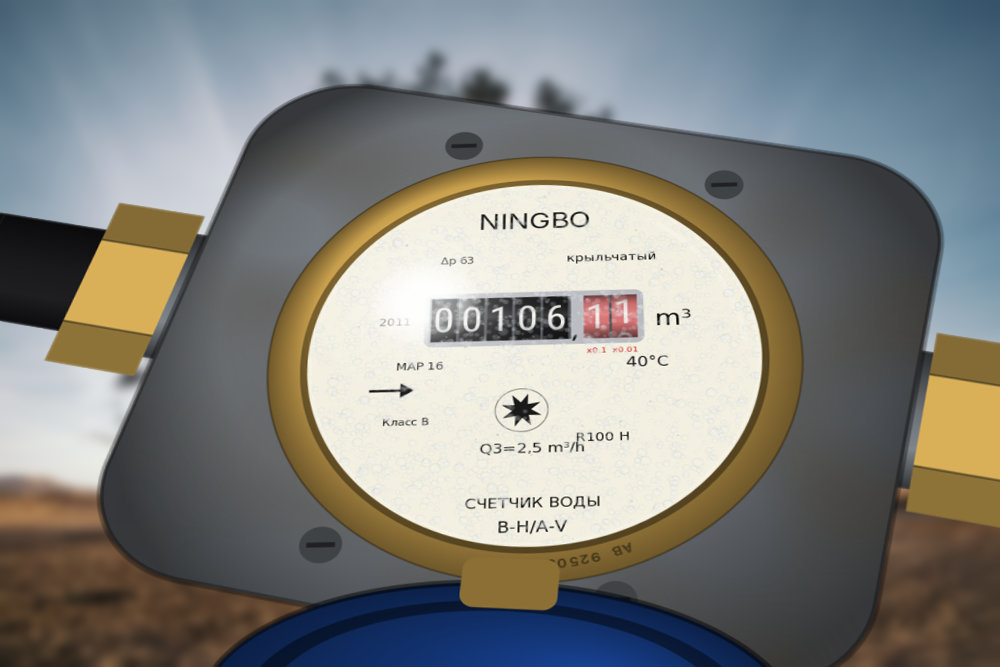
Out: m³ 106.11
